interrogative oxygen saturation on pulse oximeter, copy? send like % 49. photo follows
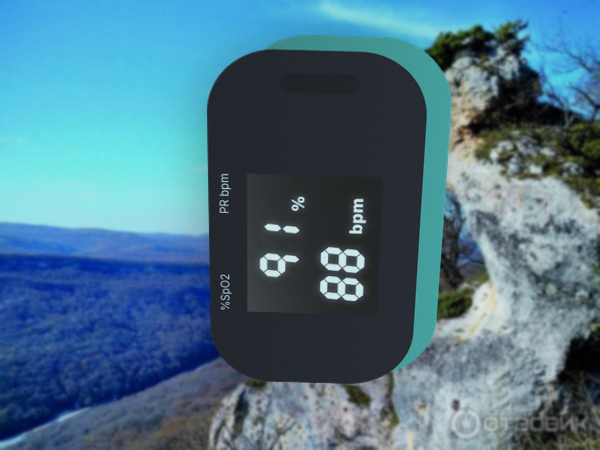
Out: % 91
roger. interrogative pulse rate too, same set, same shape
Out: bpm 88
